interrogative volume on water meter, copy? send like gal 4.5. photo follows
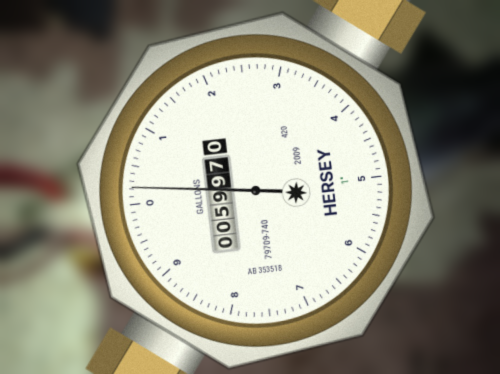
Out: gal 59970.2
